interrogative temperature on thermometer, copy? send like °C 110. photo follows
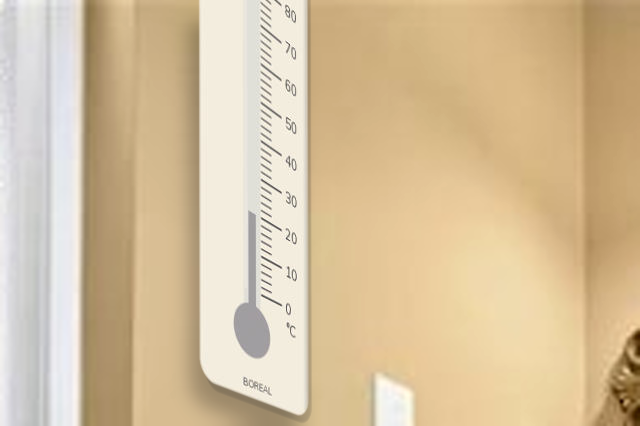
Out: °C 20
